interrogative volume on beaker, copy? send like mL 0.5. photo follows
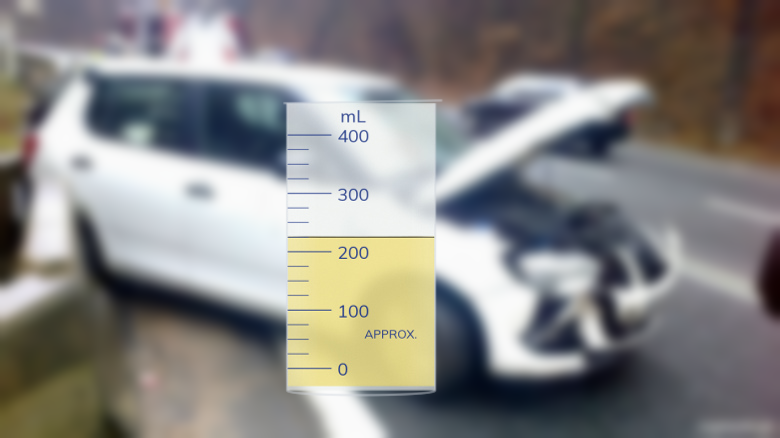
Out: mL 225
